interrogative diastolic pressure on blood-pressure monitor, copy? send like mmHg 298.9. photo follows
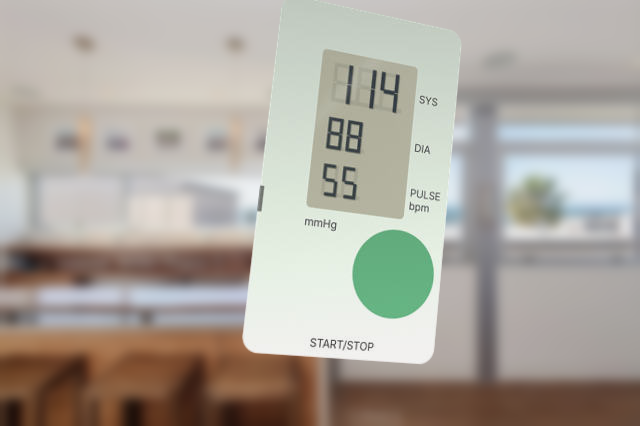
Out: mmHg 88
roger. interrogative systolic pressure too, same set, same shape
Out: mmHg 114
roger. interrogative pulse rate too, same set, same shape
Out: bpm 55
